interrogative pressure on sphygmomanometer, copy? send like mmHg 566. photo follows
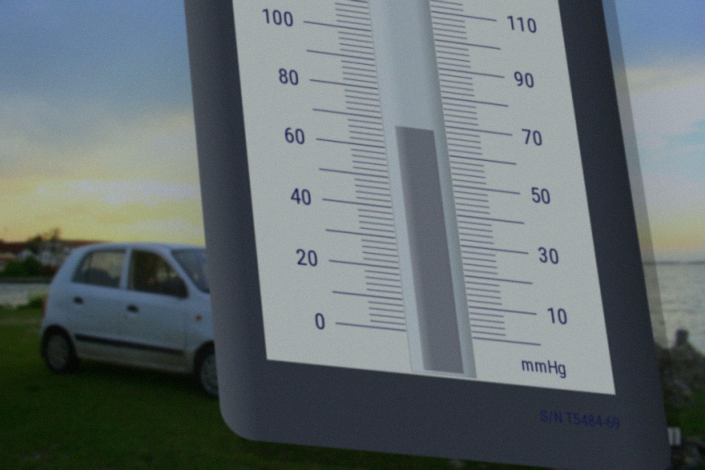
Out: mmHg 68
